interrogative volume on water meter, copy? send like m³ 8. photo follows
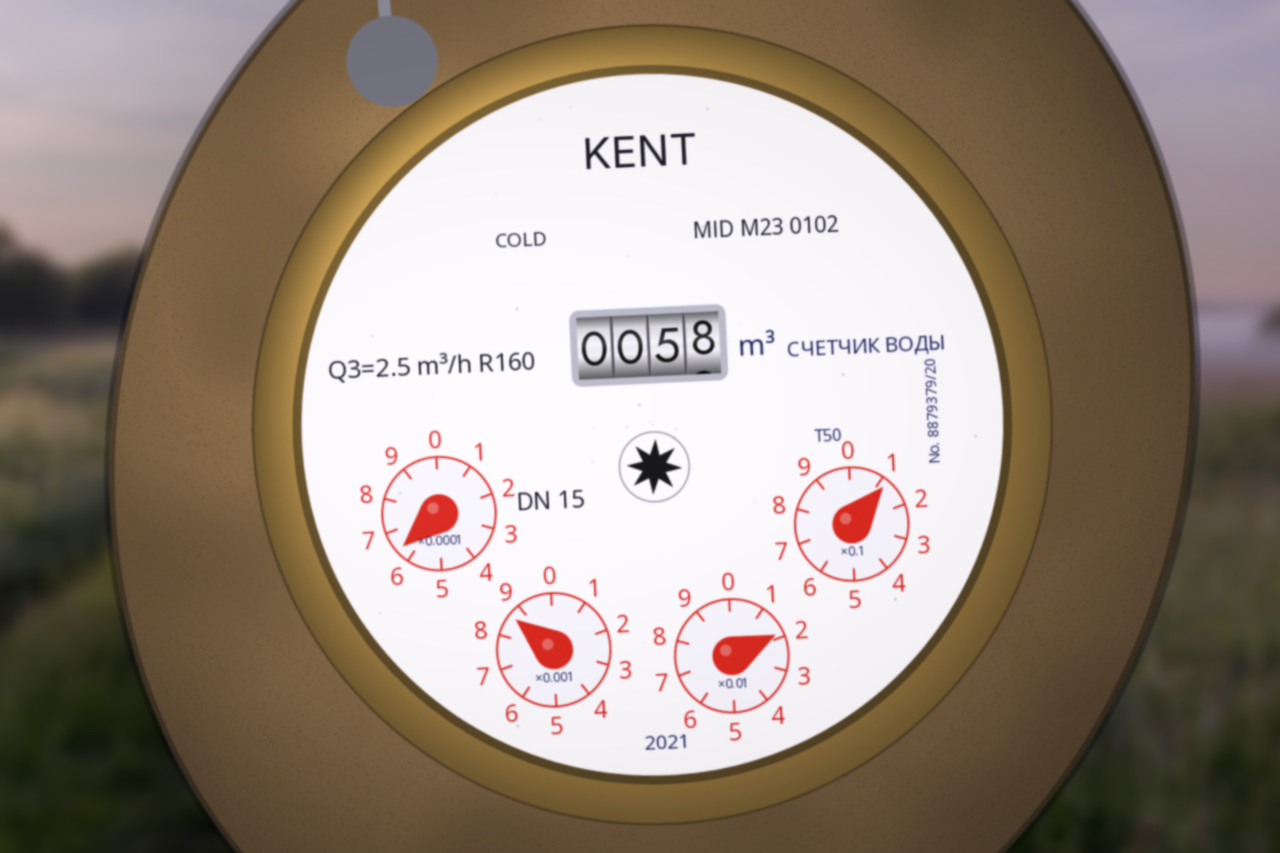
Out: m³ 58.1186
